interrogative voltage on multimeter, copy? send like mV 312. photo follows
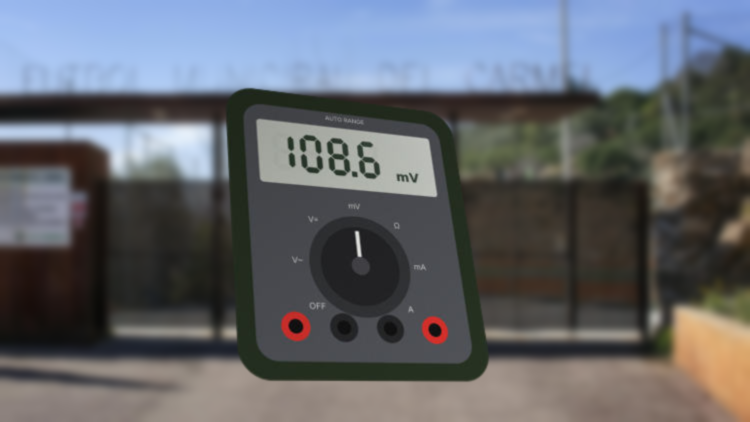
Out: mV 108.6
